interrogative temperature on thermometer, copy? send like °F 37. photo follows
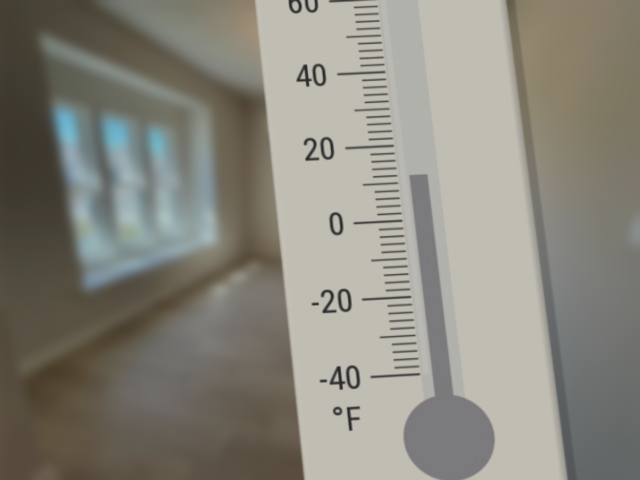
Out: °F 12
